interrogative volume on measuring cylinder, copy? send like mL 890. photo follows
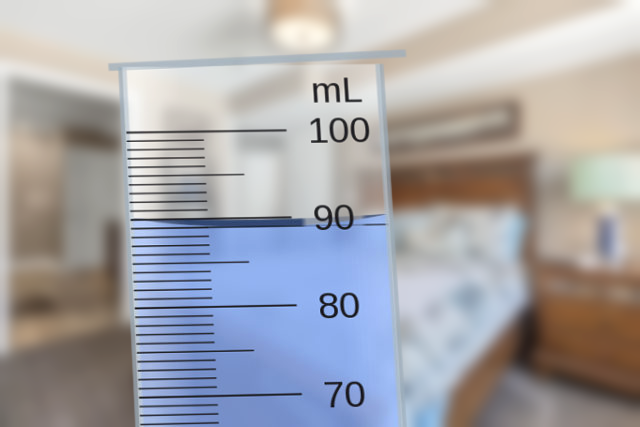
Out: mL 89
